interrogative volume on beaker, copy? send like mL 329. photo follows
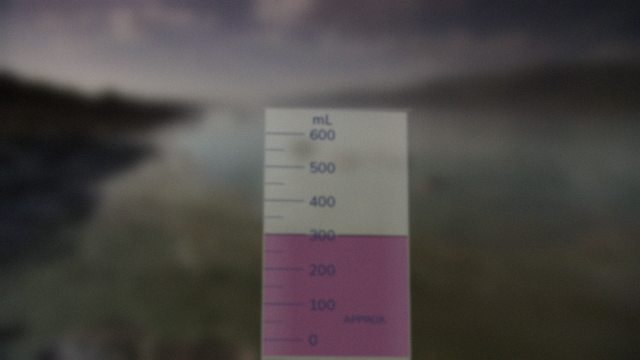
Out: mL 300
